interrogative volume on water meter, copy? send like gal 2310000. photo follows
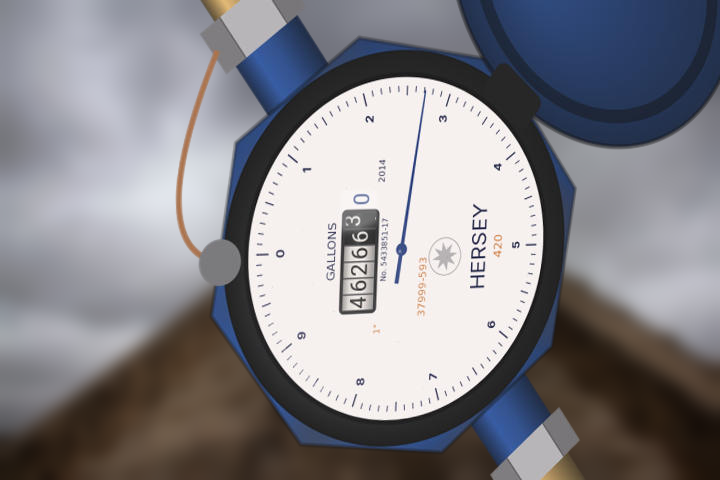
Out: gal 4626632.7
